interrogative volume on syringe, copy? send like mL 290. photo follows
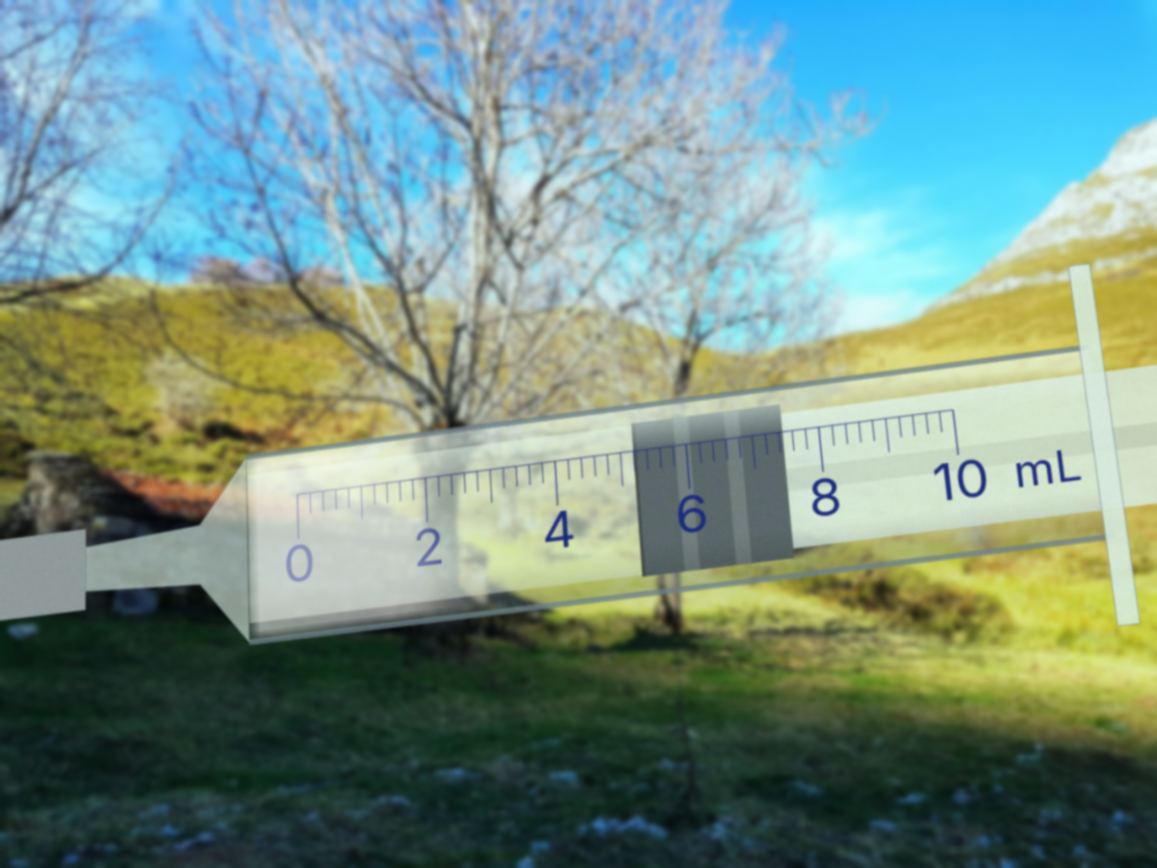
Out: mL 5.2
